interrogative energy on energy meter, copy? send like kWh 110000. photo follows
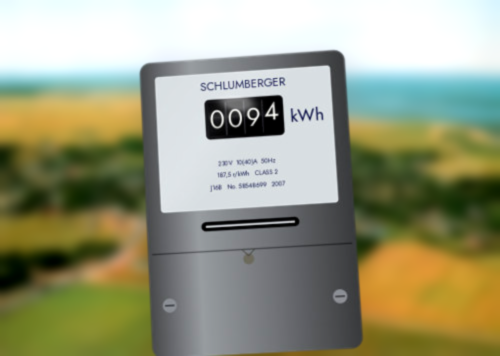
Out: kWh 94
